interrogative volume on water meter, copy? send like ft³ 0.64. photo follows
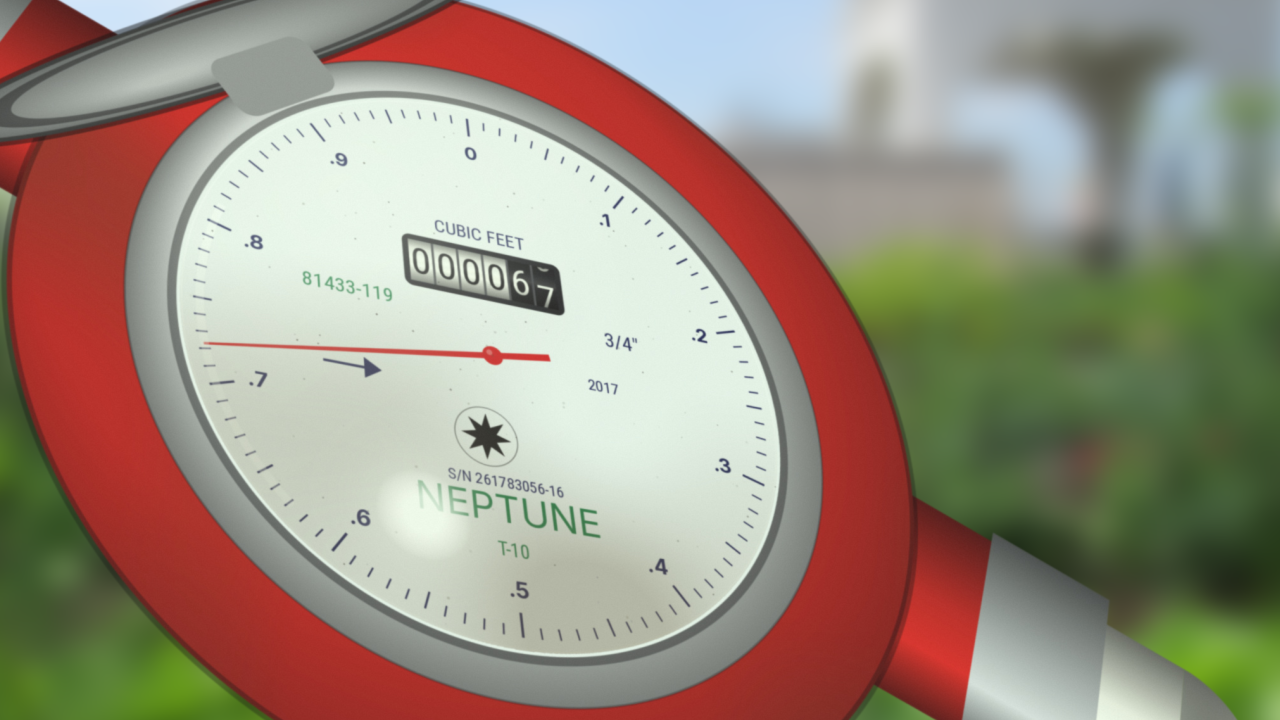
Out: ft³ 66.72
